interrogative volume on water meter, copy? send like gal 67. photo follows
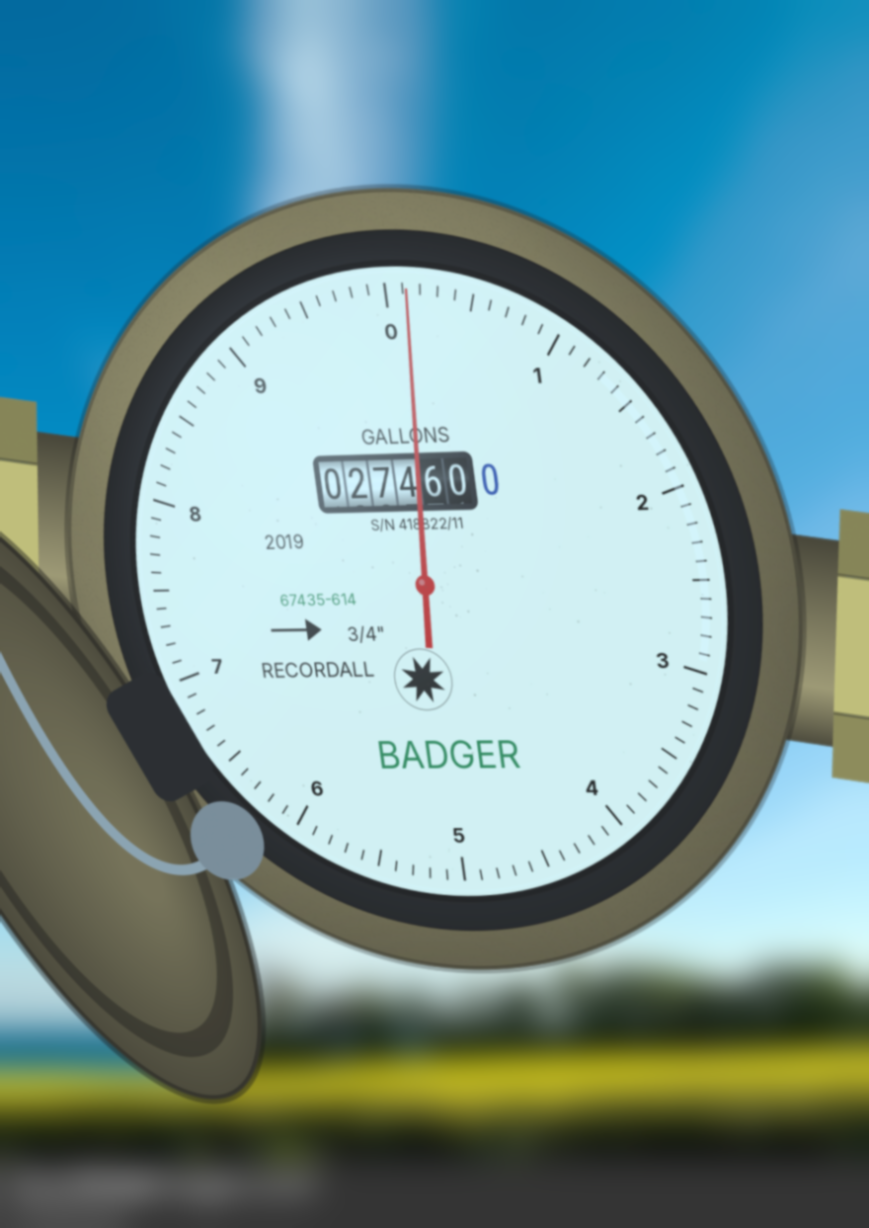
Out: gal 274600.1
